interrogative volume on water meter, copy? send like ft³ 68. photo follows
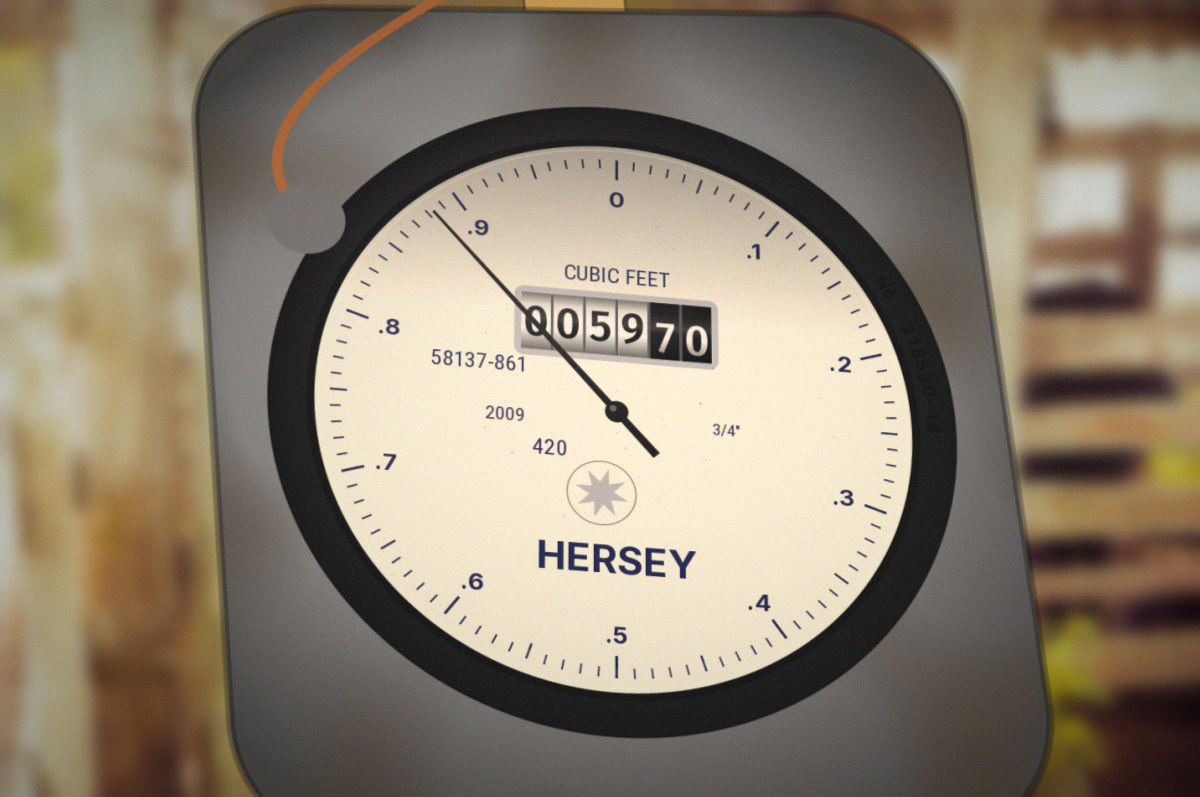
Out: ft³ 5969.88
